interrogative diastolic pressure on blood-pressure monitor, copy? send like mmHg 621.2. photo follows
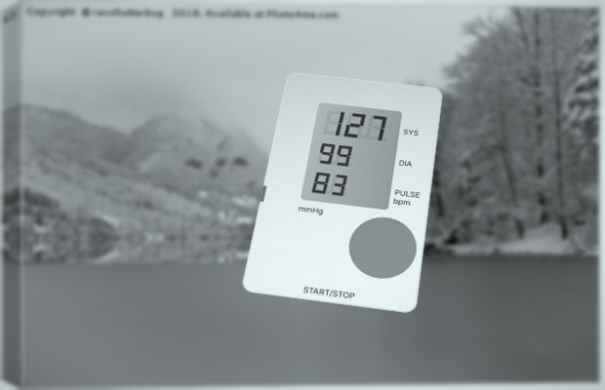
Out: mmHg 99
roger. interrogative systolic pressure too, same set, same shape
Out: mmHg 127
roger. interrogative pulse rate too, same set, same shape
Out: bpm 83
